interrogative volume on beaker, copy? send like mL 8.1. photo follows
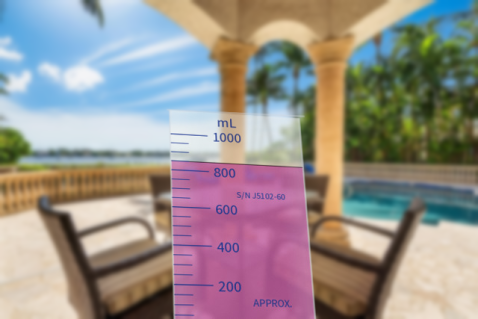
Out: mL 850
